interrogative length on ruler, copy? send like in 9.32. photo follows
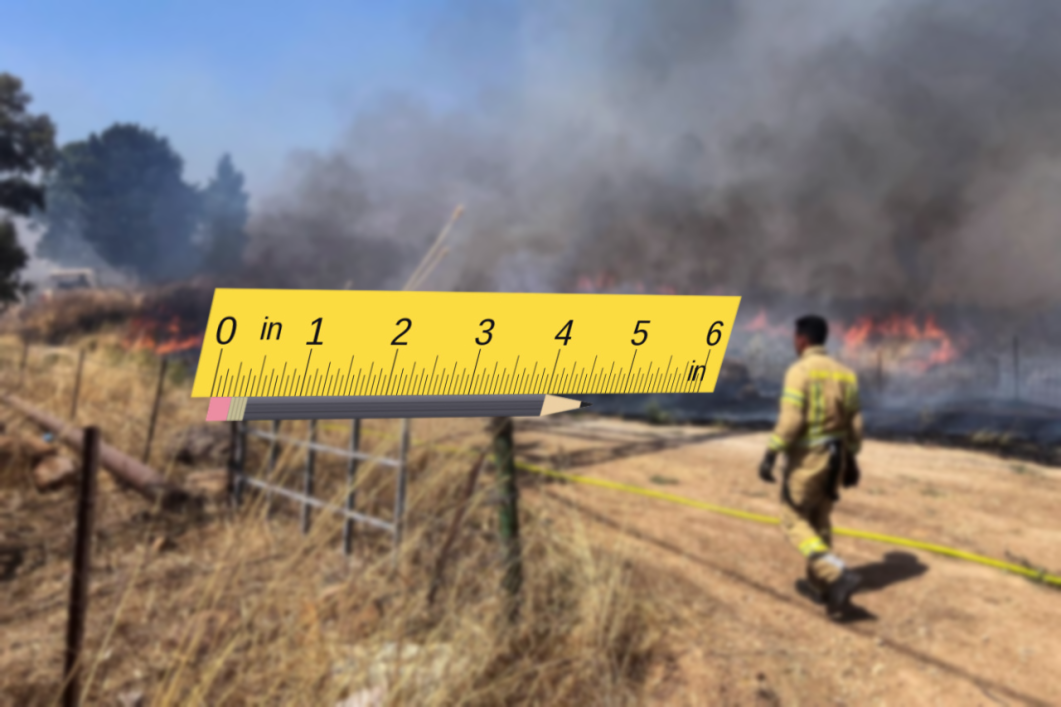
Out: in 4.625
